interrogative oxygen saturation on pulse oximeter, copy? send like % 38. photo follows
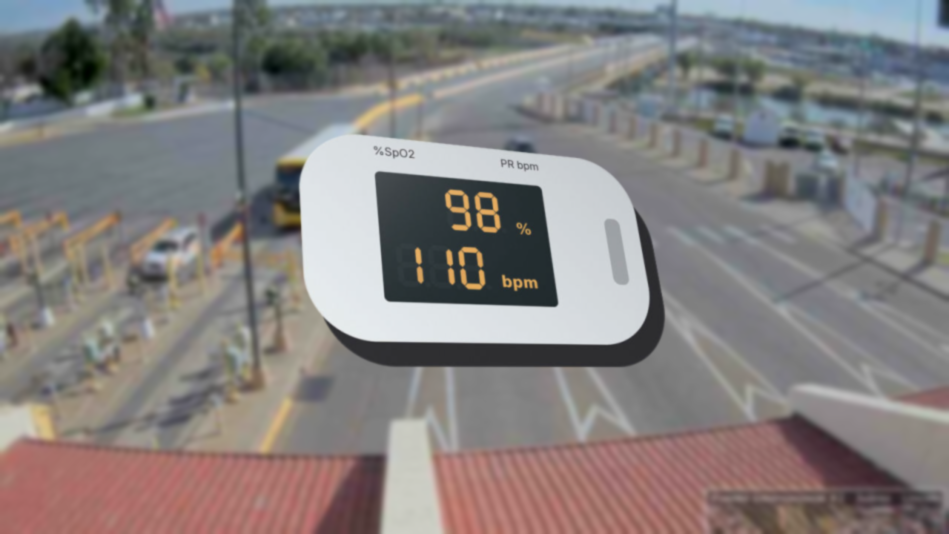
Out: % 98
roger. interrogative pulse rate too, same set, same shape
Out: bpm 110
